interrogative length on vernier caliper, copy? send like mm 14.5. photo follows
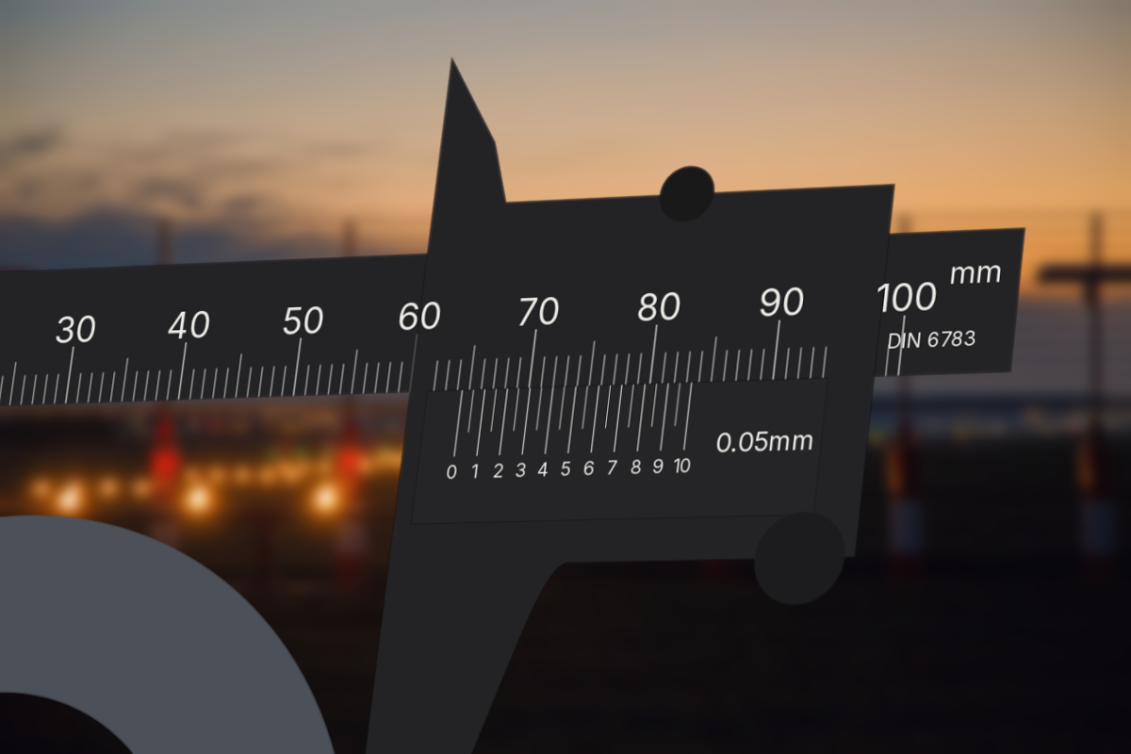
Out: mm 64.4
